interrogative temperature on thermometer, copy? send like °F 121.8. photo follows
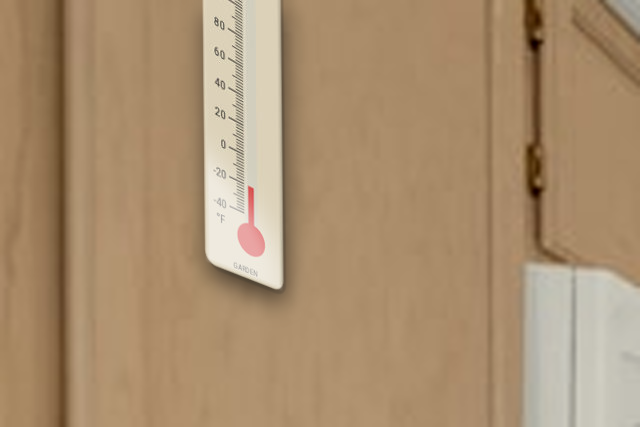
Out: °F -20
